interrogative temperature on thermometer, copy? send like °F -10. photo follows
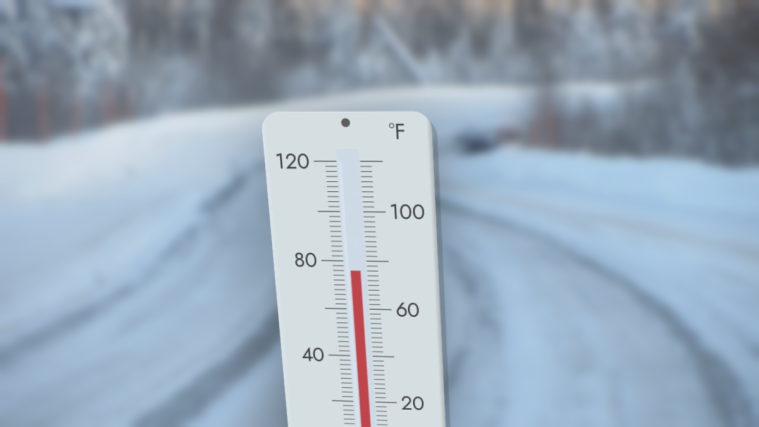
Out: °F 76
